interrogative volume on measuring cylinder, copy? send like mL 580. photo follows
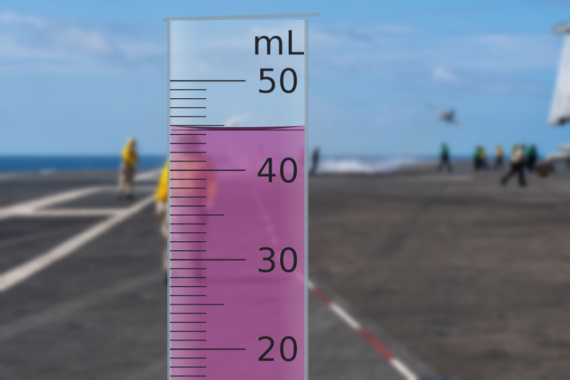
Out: mL 44.5
